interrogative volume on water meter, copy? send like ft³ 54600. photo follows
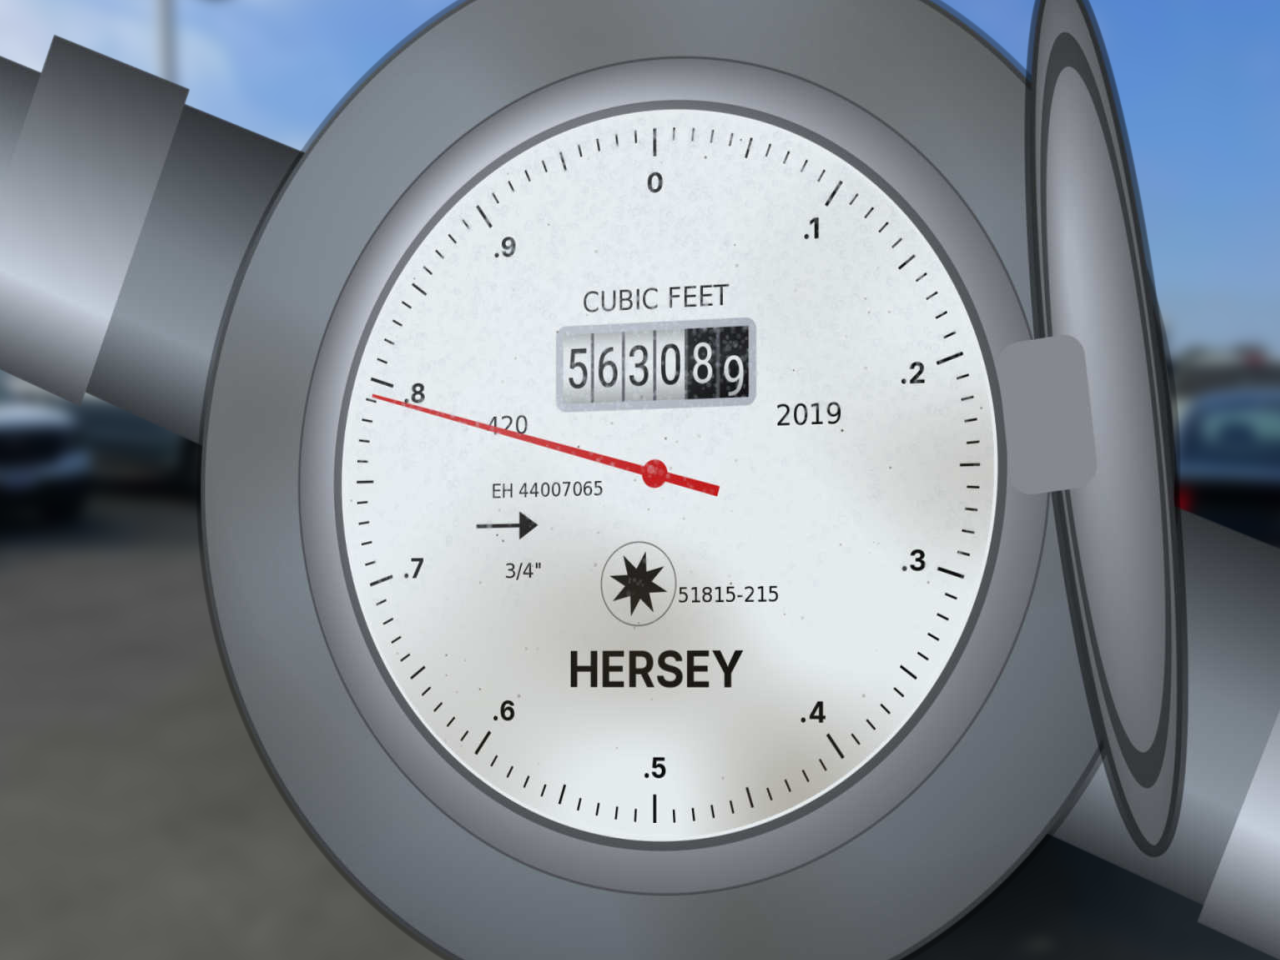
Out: ft³ 563088.79
